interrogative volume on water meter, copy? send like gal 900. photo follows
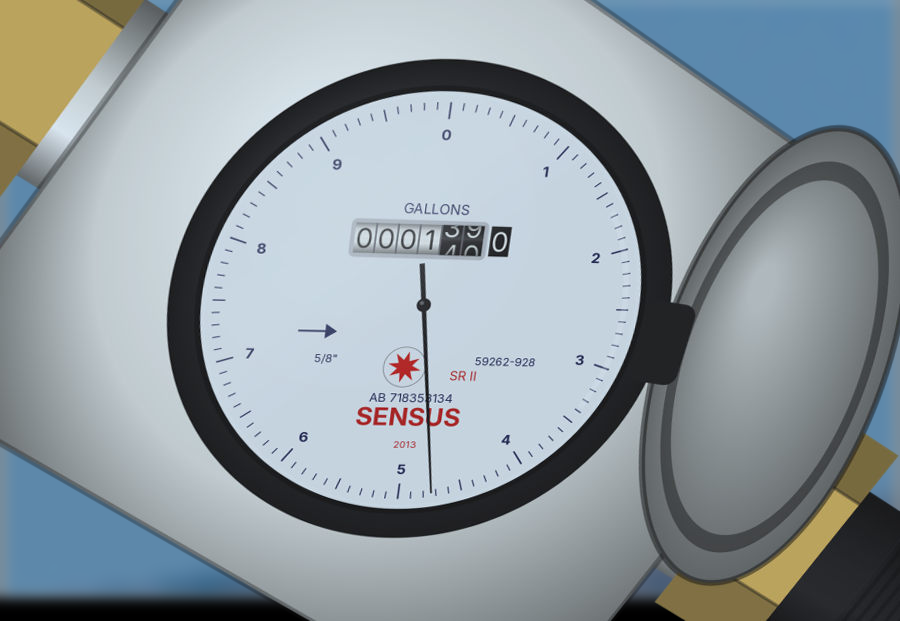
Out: gal 1394.7
